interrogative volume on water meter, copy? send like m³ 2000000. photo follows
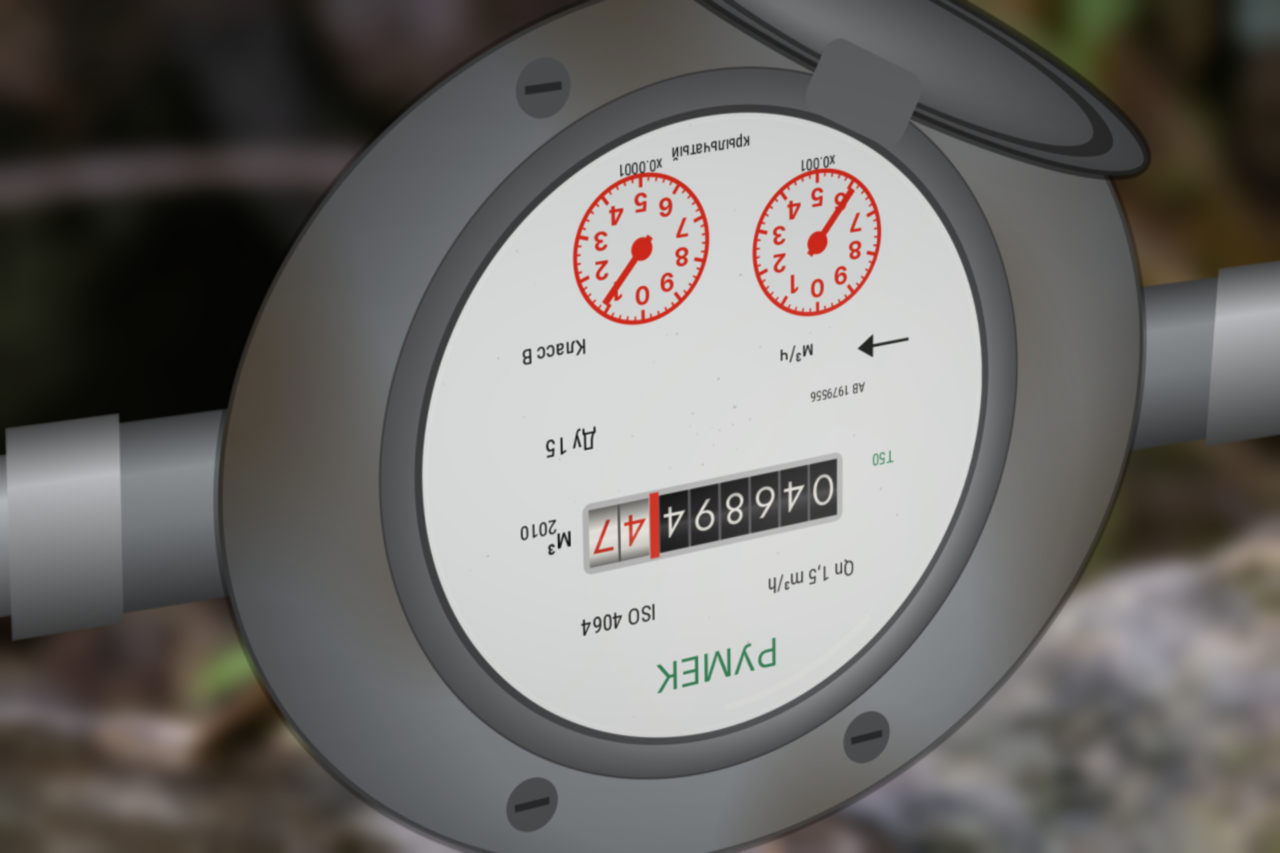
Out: m³ 46894.4761
